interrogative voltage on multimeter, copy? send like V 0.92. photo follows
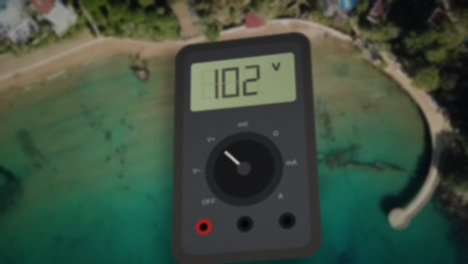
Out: V 102
